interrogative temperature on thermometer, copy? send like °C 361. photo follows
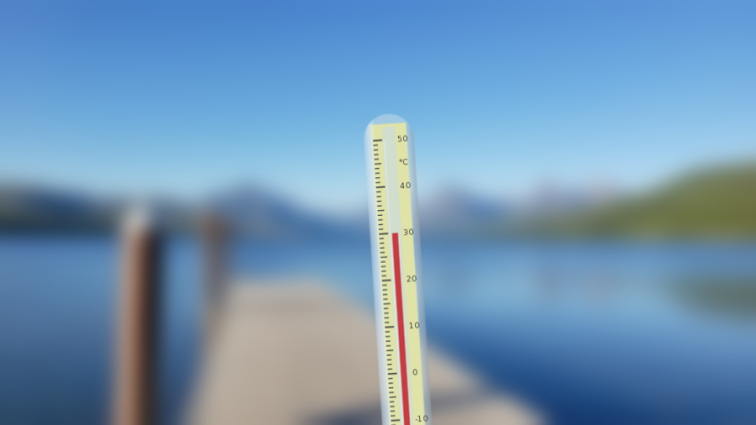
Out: °C 30
